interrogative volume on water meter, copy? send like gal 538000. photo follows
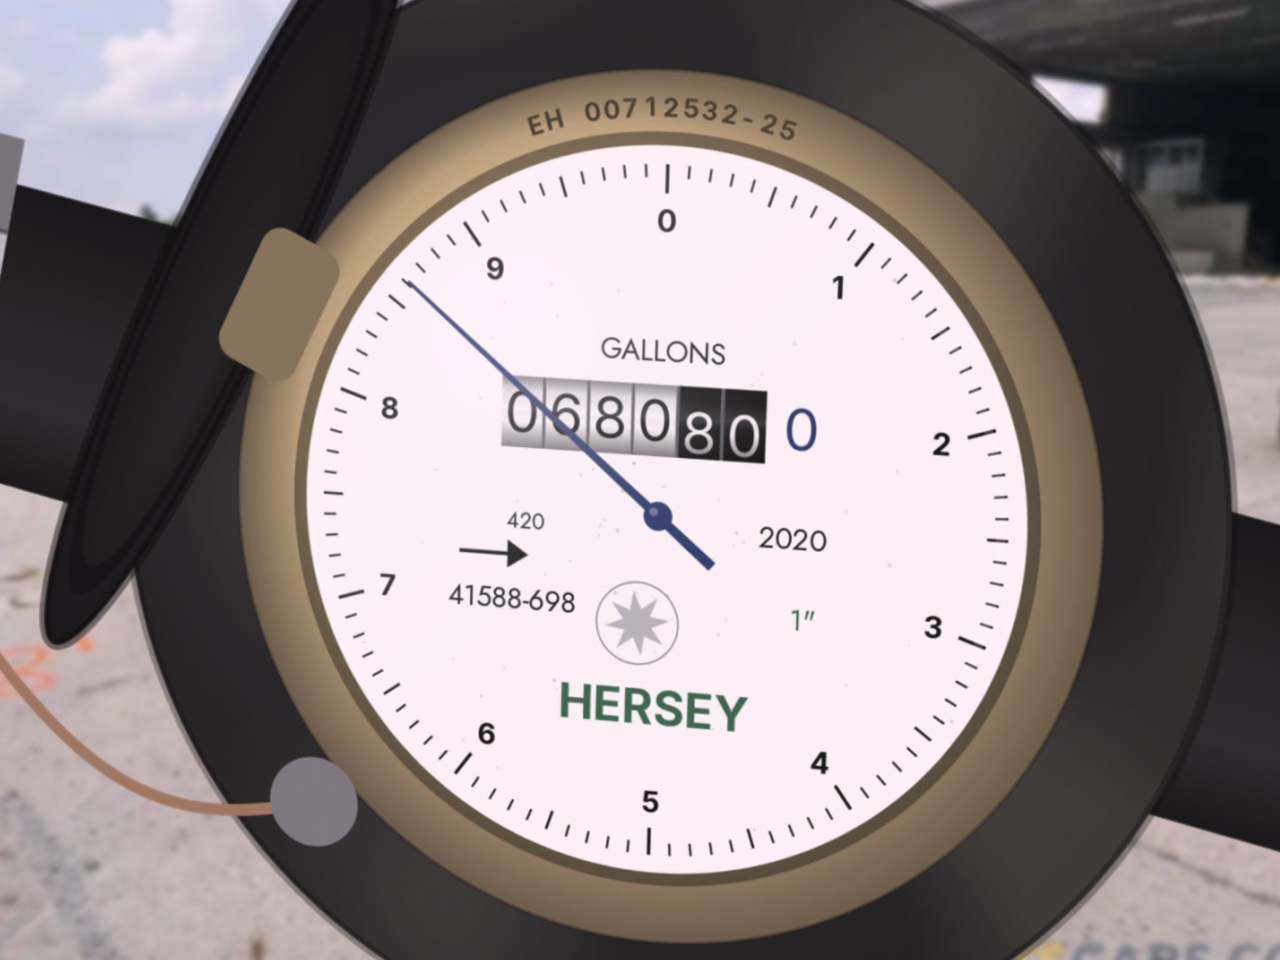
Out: gal 680798.6
